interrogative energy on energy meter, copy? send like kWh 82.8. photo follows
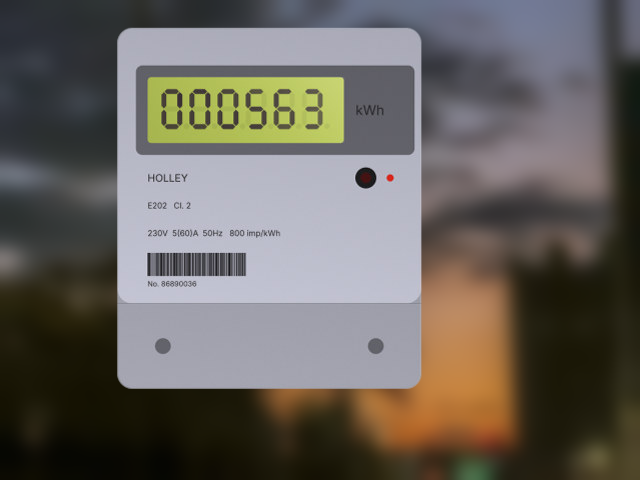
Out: kWh 563
